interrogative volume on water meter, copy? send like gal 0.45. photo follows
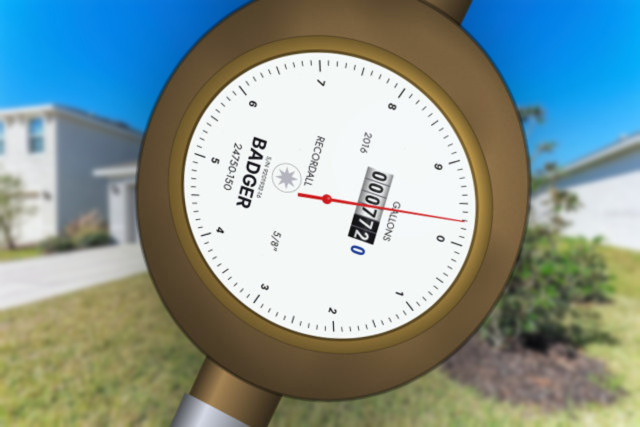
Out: gal 7719.7
